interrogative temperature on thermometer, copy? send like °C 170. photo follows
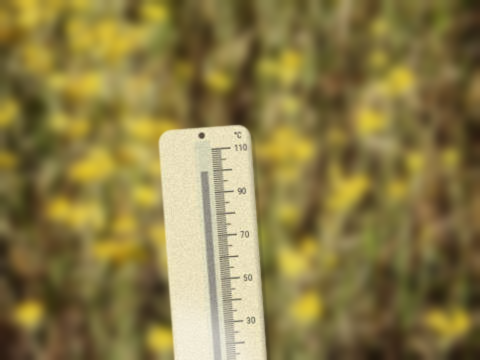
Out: °C 100
